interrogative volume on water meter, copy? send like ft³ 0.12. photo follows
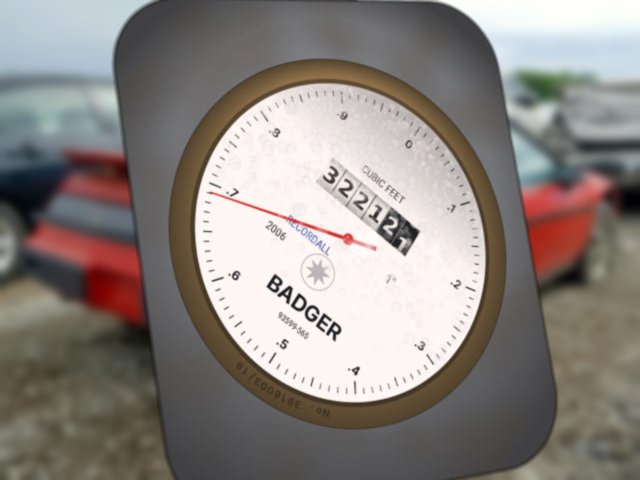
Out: ft³ 322120.69
